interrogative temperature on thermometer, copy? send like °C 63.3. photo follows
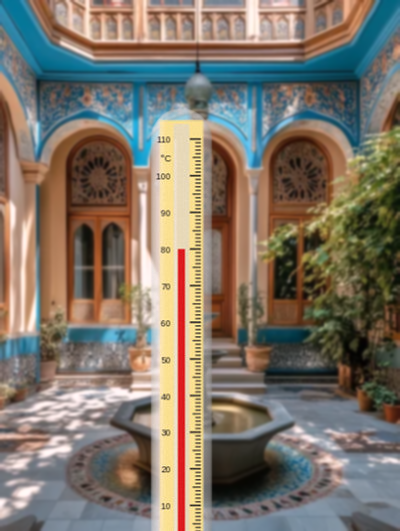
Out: °C 80
